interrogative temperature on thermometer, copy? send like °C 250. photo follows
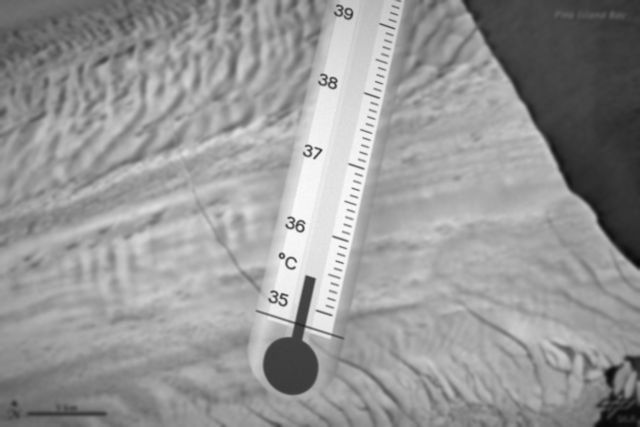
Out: °C 35.4
